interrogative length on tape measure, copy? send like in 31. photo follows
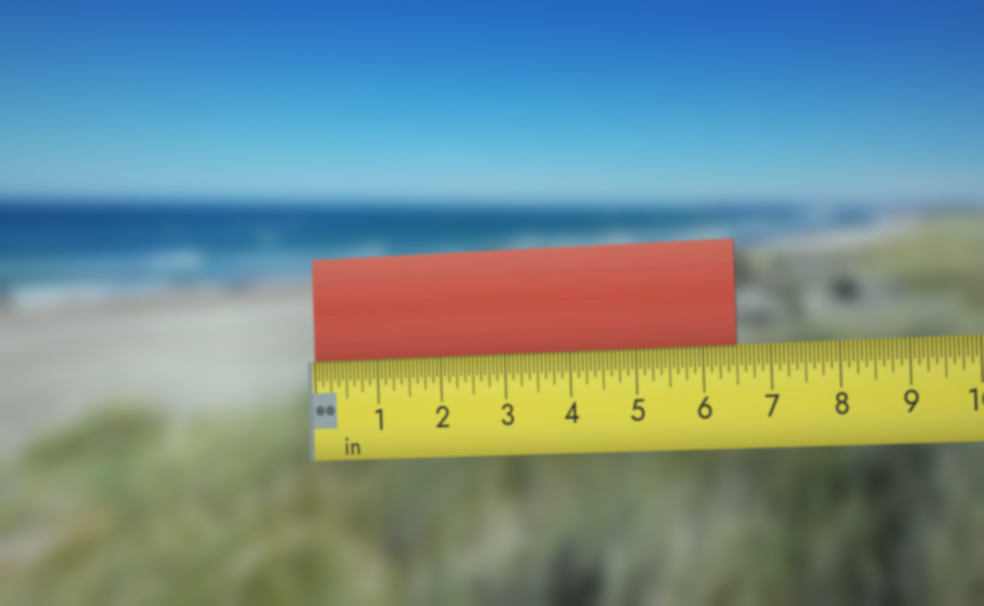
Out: in 6.5
